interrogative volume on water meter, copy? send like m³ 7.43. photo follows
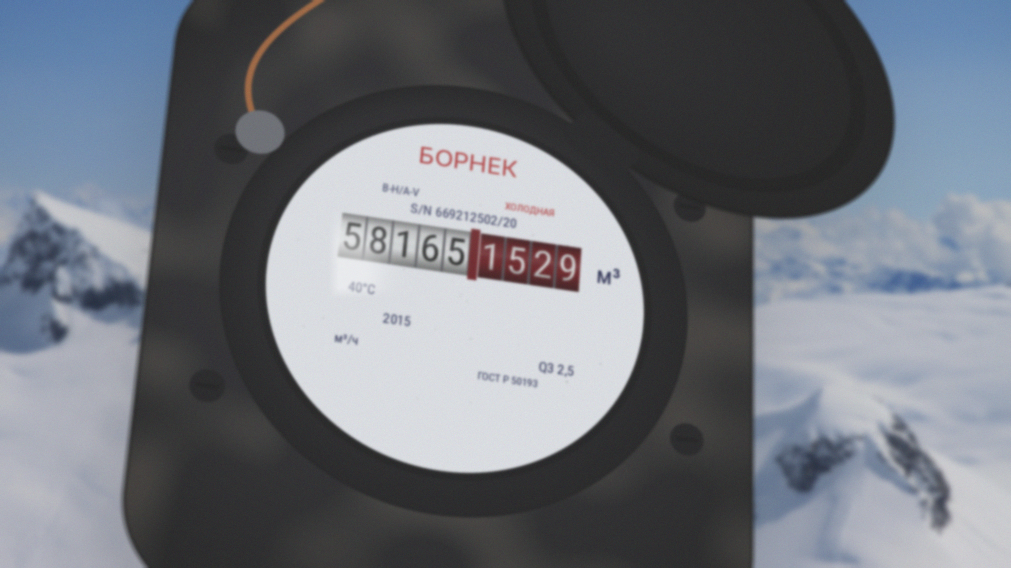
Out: m³ 58165.1529
